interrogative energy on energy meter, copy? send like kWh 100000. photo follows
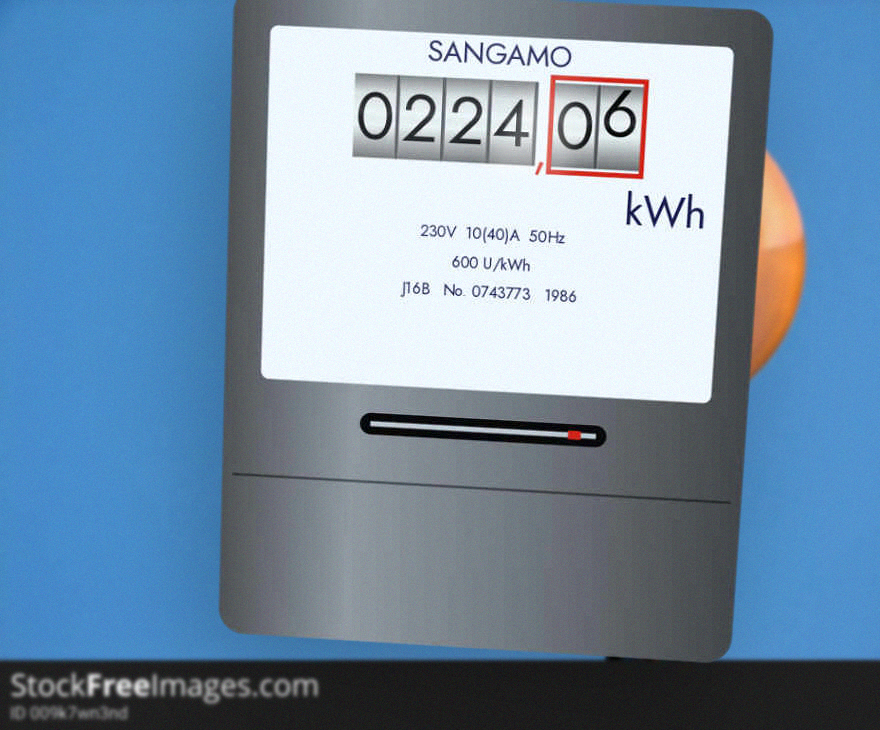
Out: kWh 224.06
